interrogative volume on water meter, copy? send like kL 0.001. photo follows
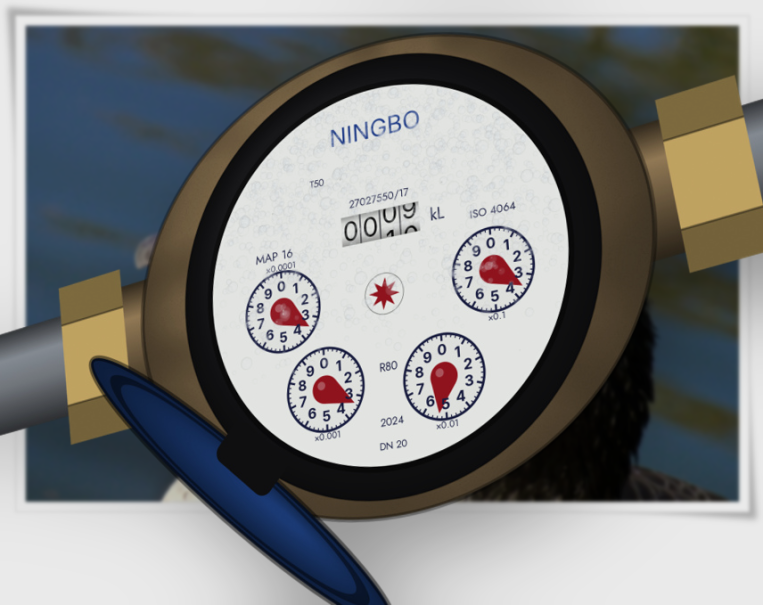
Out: kL 9.3533
